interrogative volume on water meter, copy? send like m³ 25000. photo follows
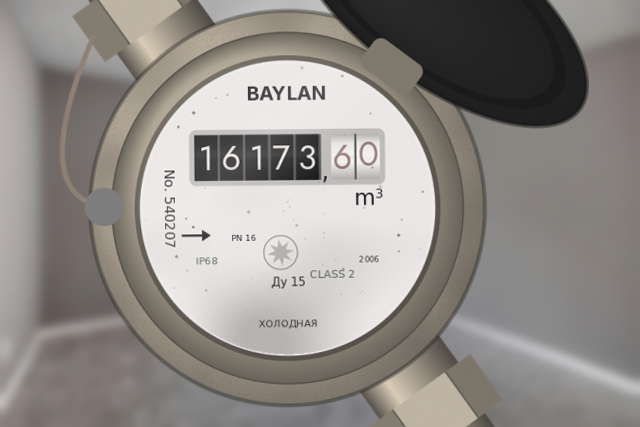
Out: m³ 16173.60
